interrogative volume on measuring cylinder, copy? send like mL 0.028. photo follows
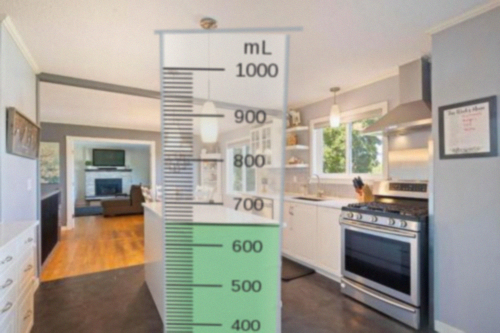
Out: mL 650
